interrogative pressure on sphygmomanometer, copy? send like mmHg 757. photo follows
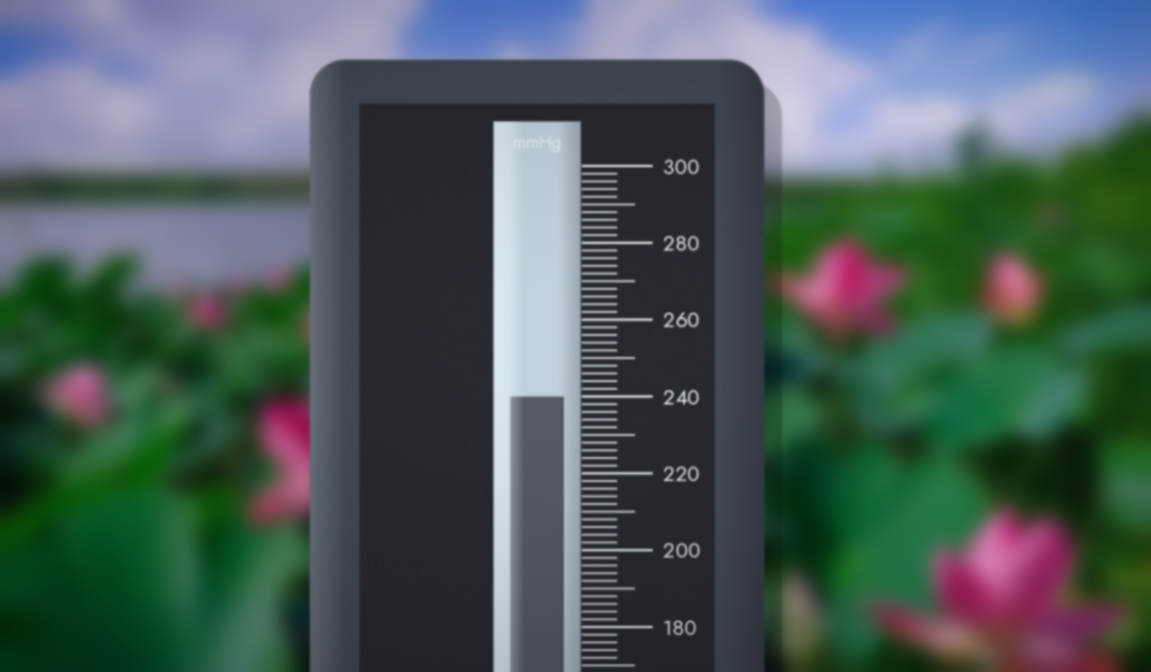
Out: mmHg 240
